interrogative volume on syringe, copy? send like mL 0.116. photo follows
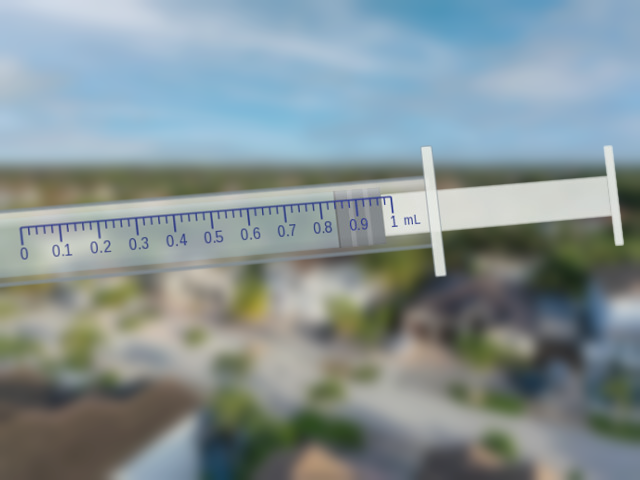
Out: mL 0.84
